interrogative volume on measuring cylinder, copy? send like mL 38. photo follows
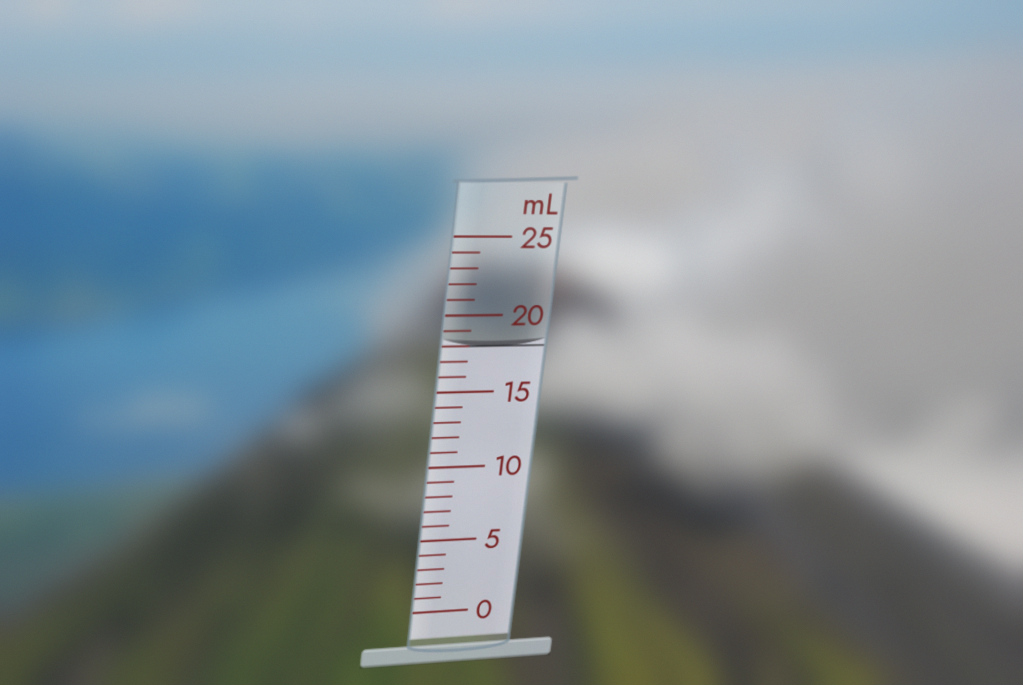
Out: mL 18
